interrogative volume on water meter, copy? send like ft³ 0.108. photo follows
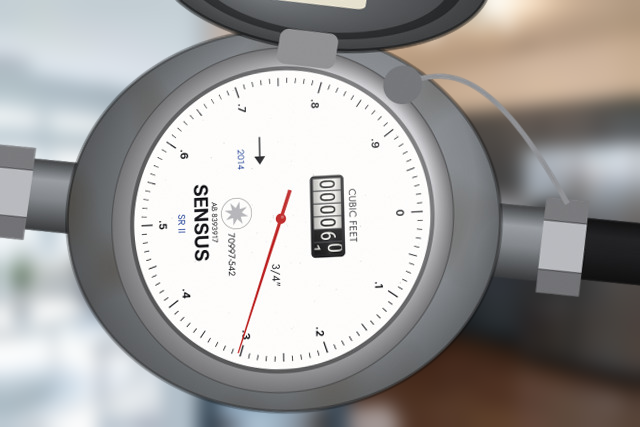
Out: ft³ 60.30
